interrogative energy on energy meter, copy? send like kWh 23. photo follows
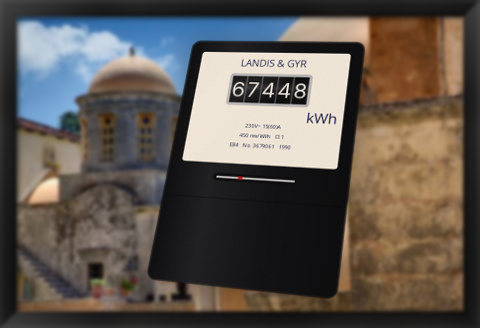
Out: kWh 67448
